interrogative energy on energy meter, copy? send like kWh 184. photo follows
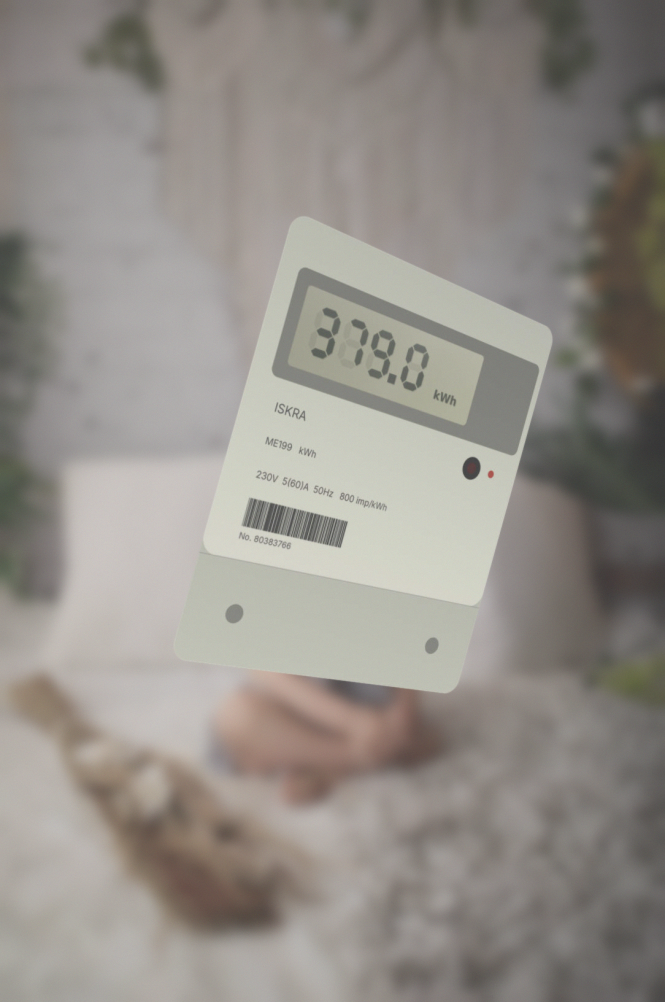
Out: kWh 379.0
